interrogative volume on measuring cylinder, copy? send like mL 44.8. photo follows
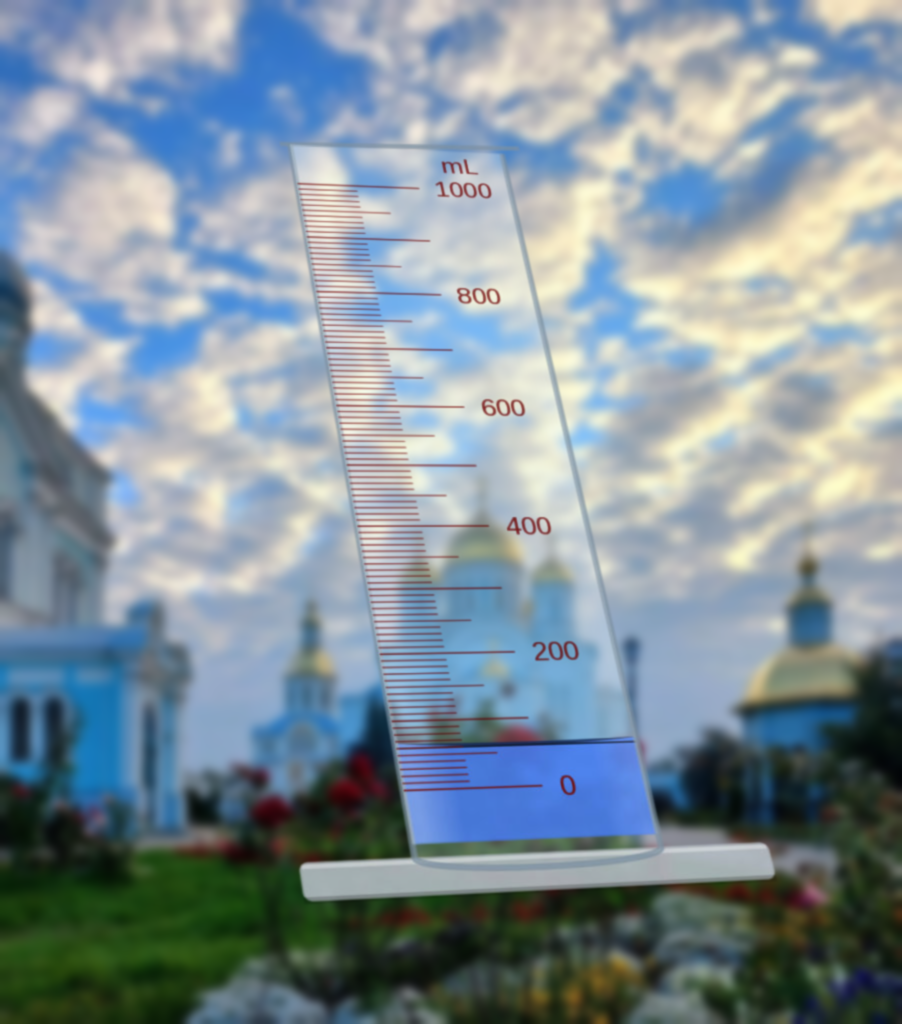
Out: mL 60
